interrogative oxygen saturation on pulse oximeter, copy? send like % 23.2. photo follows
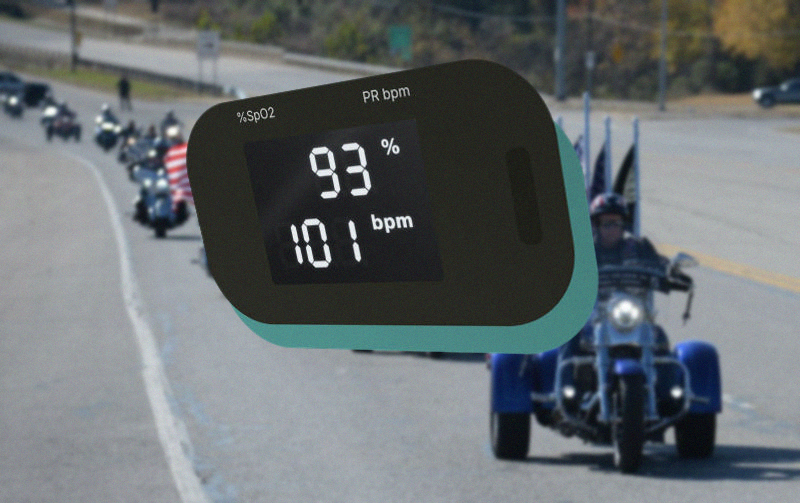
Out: % 93
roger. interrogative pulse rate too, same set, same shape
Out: bpm 101
